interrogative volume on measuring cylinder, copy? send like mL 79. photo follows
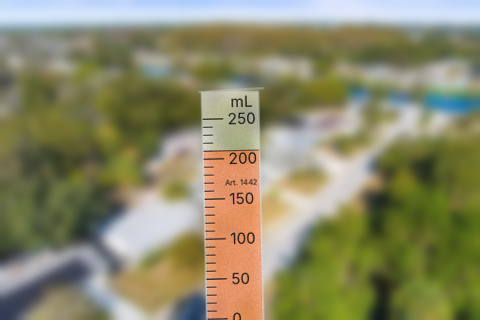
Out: mL 210
